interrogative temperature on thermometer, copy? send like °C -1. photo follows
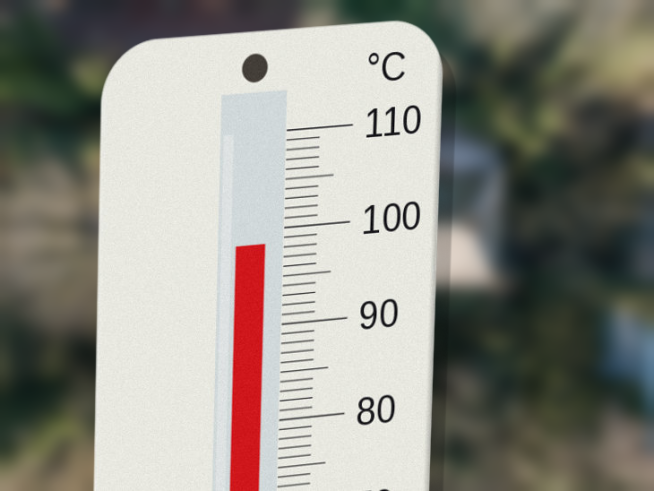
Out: °C 98.5
